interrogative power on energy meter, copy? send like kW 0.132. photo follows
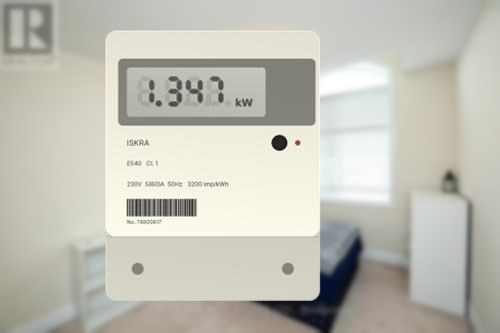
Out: kW 1.347
